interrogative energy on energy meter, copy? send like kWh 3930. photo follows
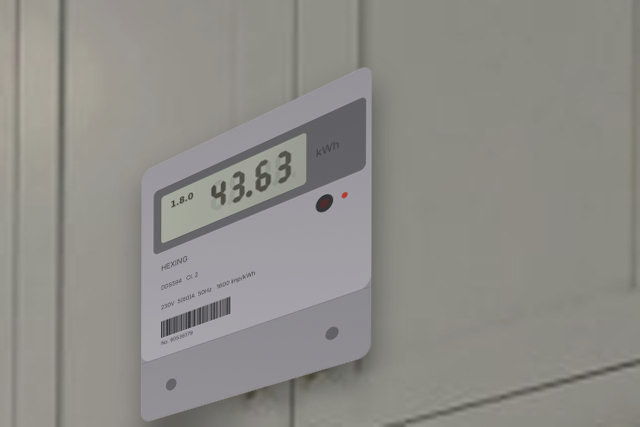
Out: kWh 43.63
